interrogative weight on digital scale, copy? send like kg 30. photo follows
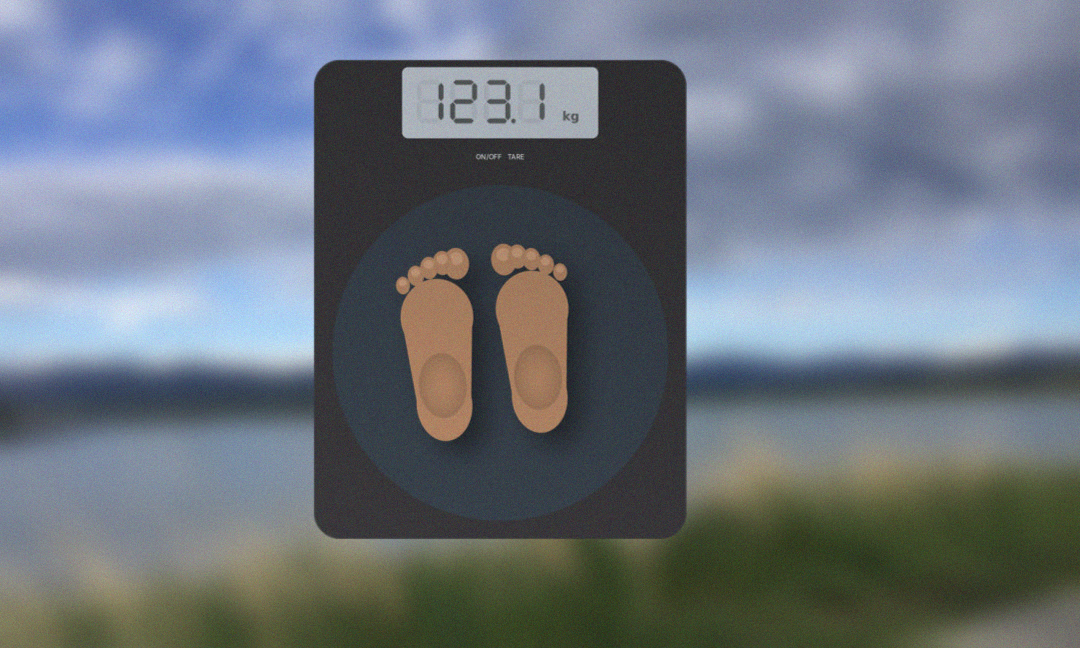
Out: kg 123.1
